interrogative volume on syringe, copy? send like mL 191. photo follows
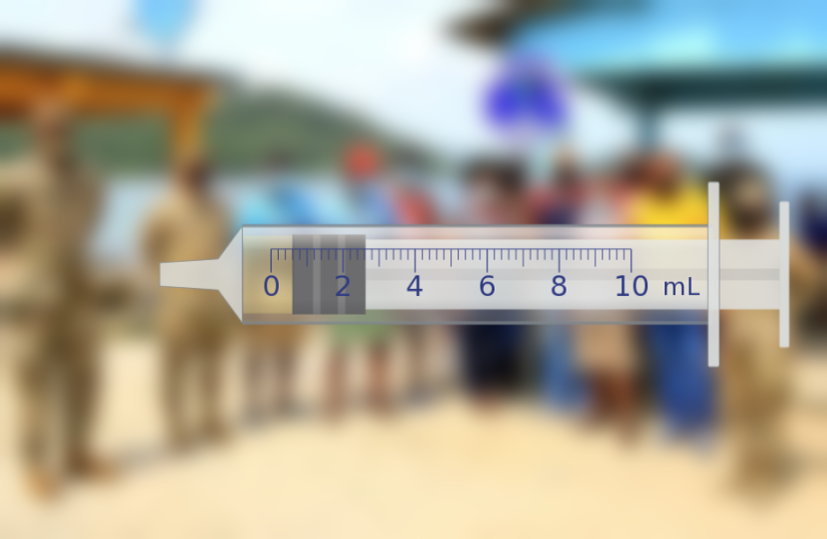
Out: mL 0.6
